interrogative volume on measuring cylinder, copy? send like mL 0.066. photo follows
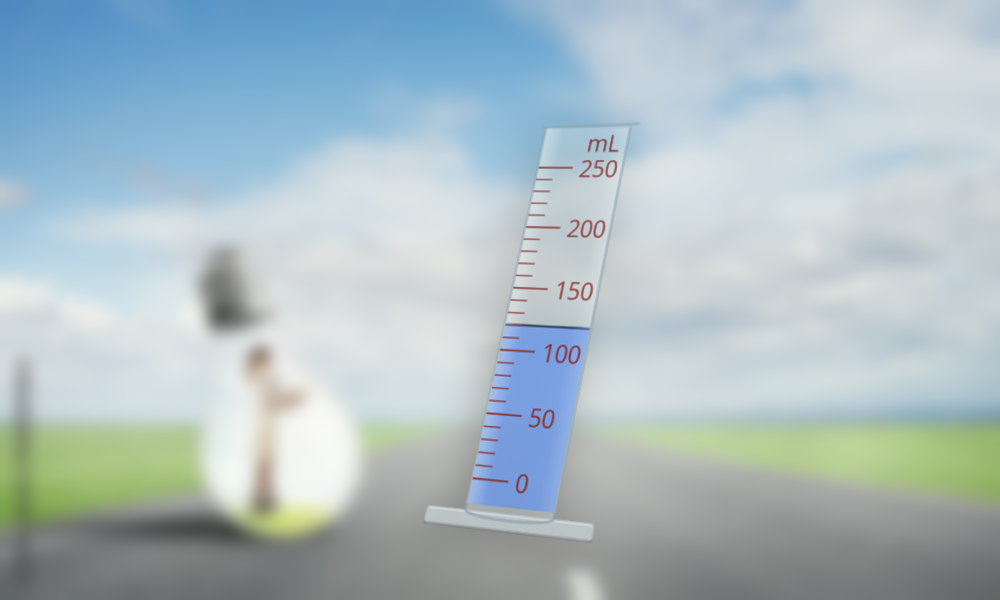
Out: mL 120
